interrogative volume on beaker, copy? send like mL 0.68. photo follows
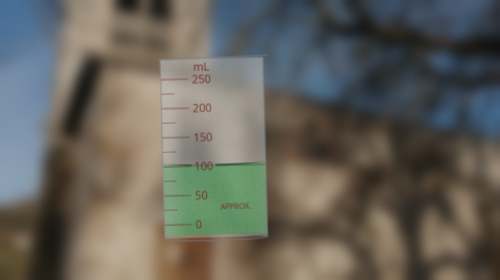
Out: mL 100
